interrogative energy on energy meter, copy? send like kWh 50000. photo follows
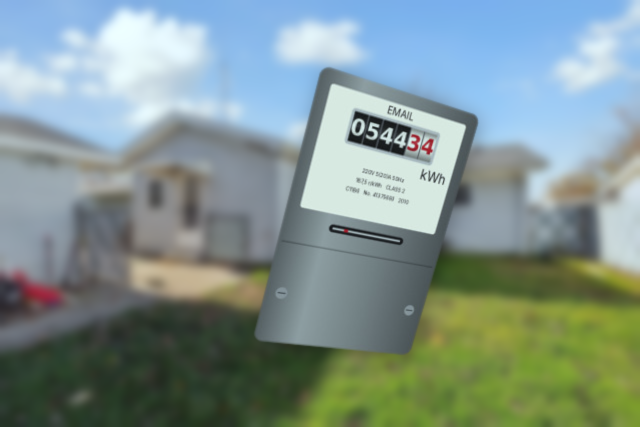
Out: kWh 544.34
